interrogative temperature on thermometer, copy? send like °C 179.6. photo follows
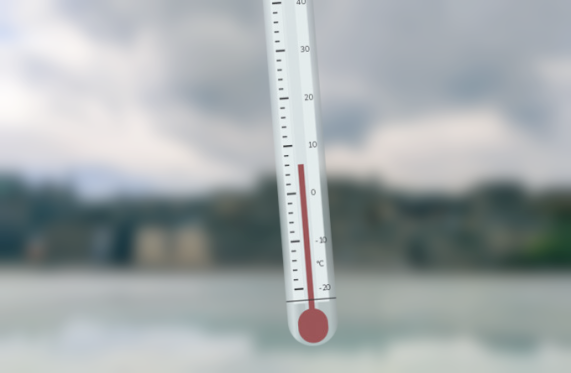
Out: °C 6
